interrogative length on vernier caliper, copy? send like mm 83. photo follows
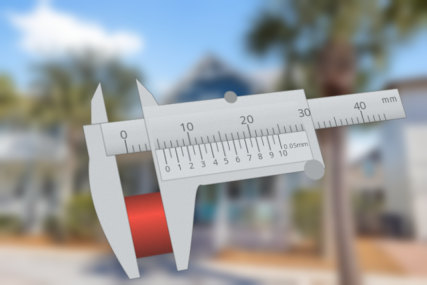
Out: mm 5.6
